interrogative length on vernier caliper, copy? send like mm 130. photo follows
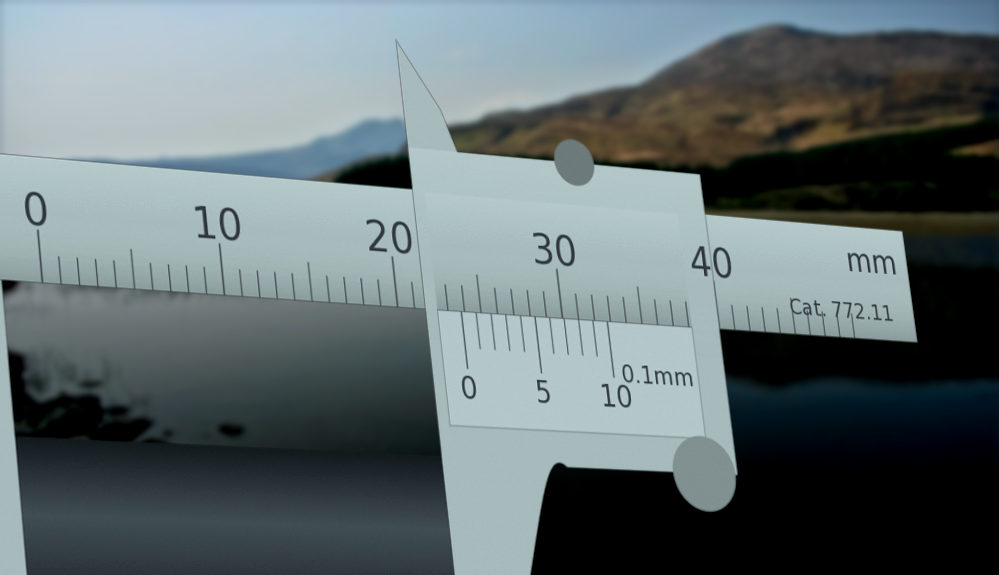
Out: mm 23.8
